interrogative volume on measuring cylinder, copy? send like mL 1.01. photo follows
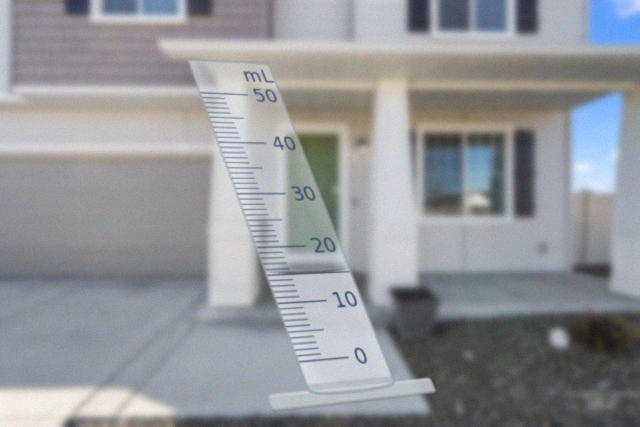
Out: mL 15
